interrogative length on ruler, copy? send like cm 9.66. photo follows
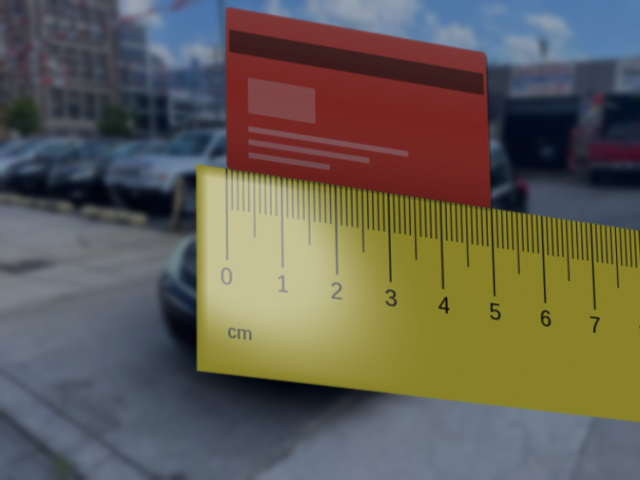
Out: cm 5
